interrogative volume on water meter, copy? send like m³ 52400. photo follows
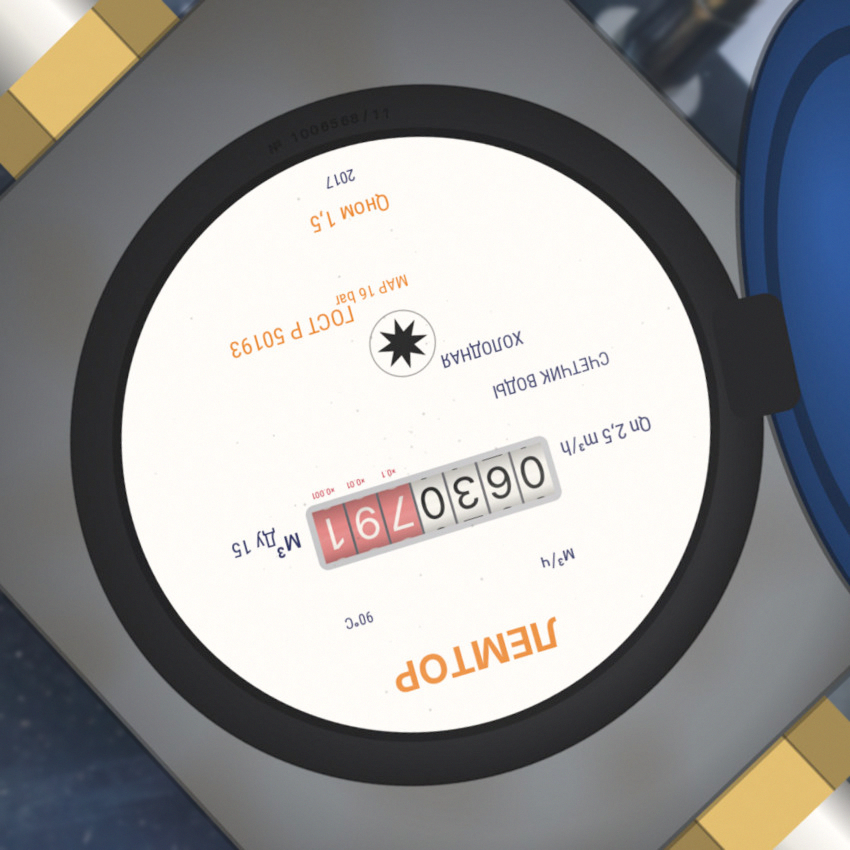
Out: m³ 630.791
